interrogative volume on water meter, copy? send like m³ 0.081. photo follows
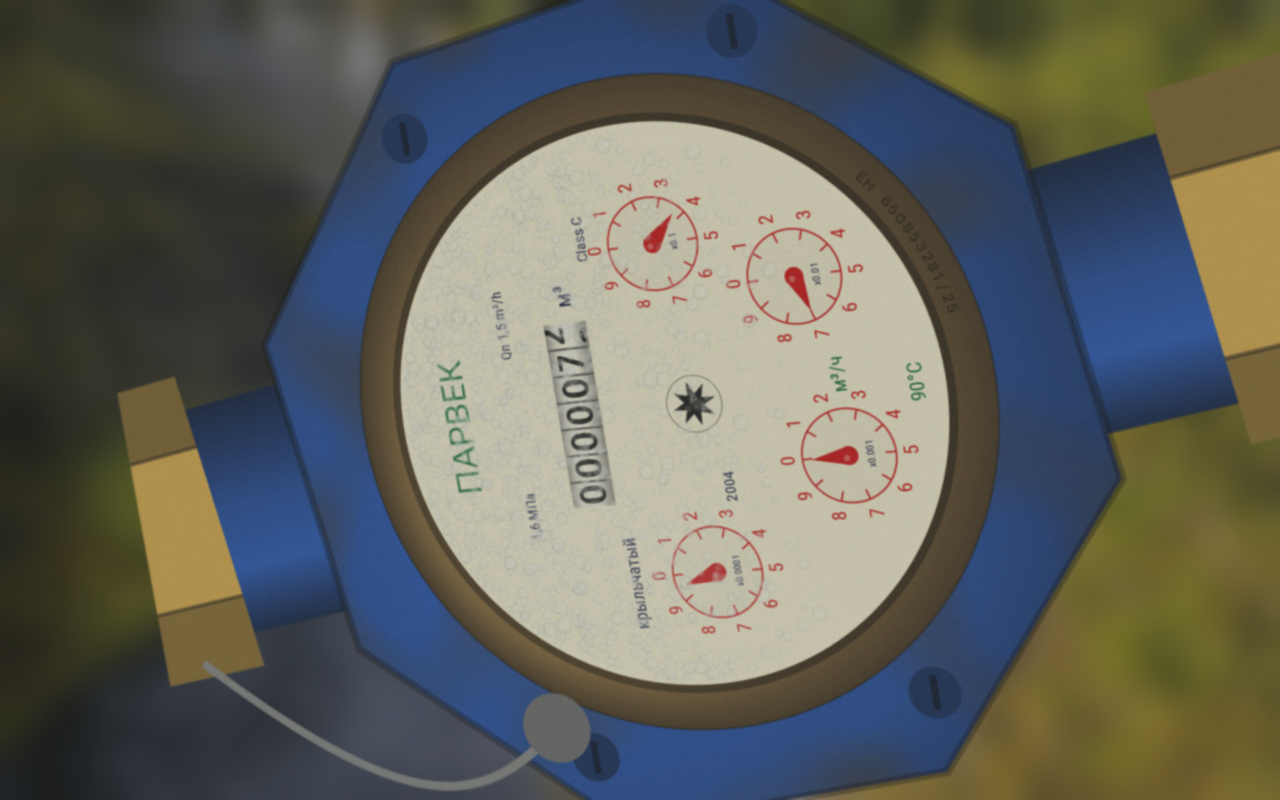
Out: m³ 72.3699
